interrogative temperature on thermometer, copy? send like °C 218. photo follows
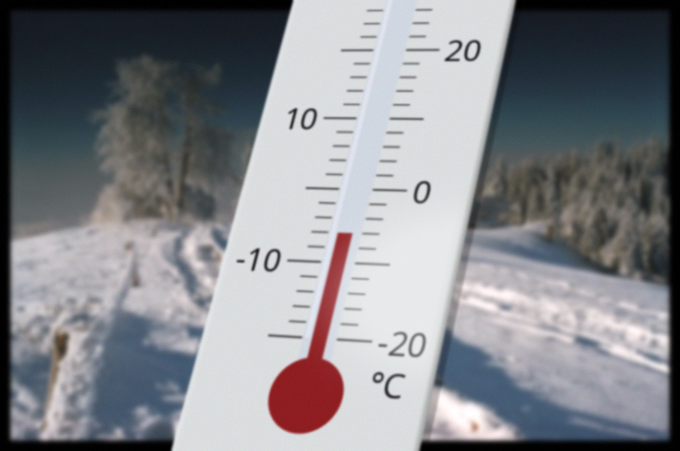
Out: °C -6
